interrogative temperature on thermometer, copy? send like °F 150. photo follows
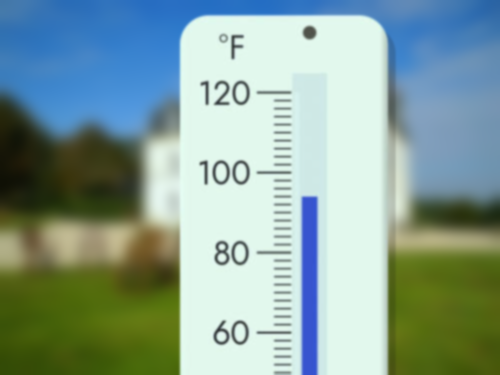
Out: °F 94
